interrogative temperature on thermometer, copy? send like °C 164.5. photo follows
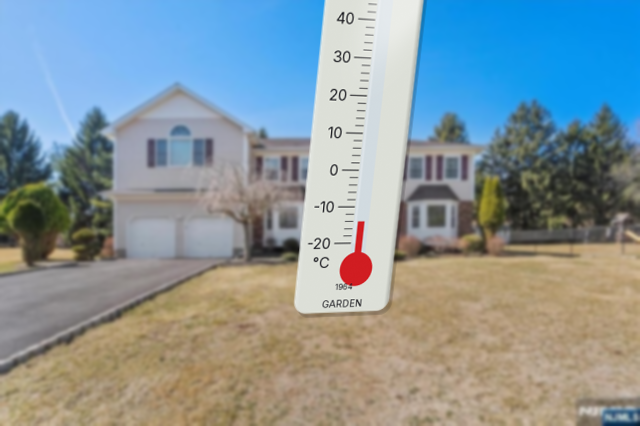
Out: °C -14
